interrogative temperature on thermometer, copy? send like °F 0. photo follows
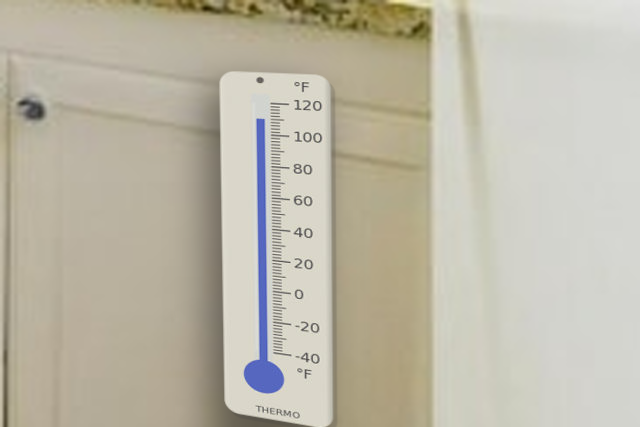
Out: °F 110
